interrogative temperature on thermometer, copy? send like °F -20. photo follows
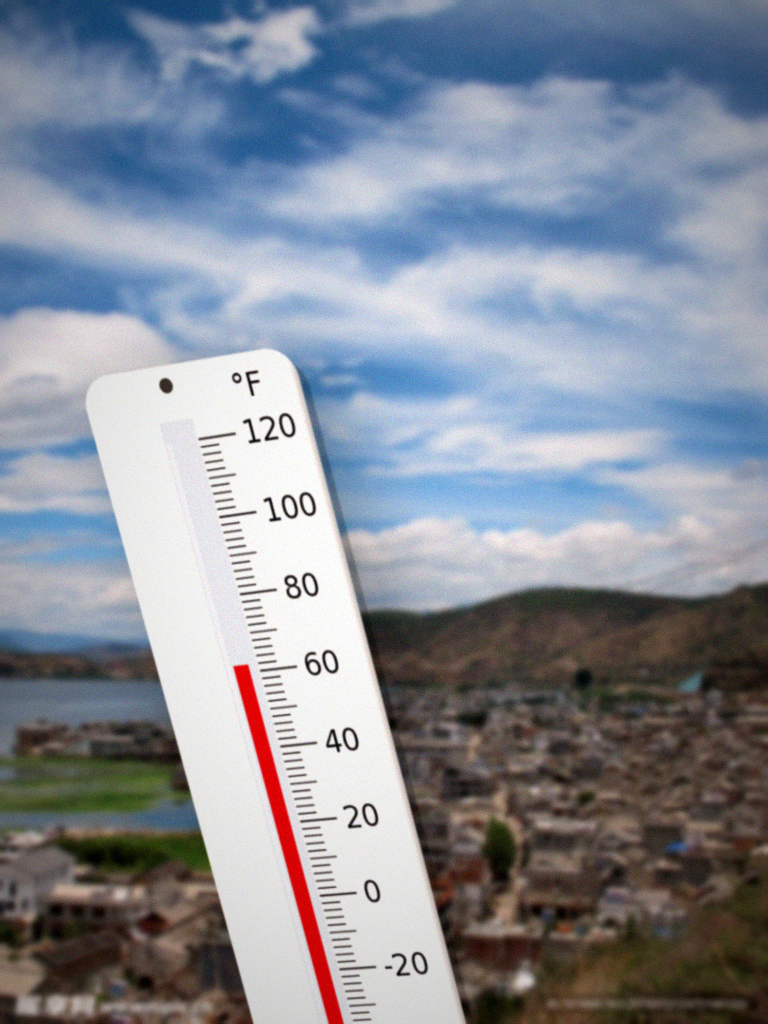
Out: °F 62
